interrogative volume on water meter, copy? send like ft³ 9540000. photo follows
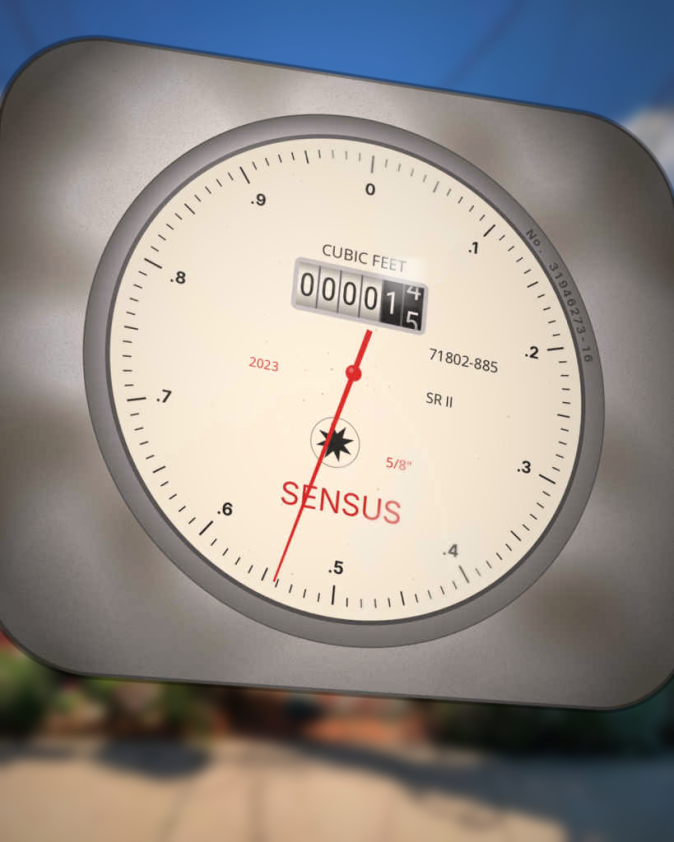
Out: ft³ 14.54
